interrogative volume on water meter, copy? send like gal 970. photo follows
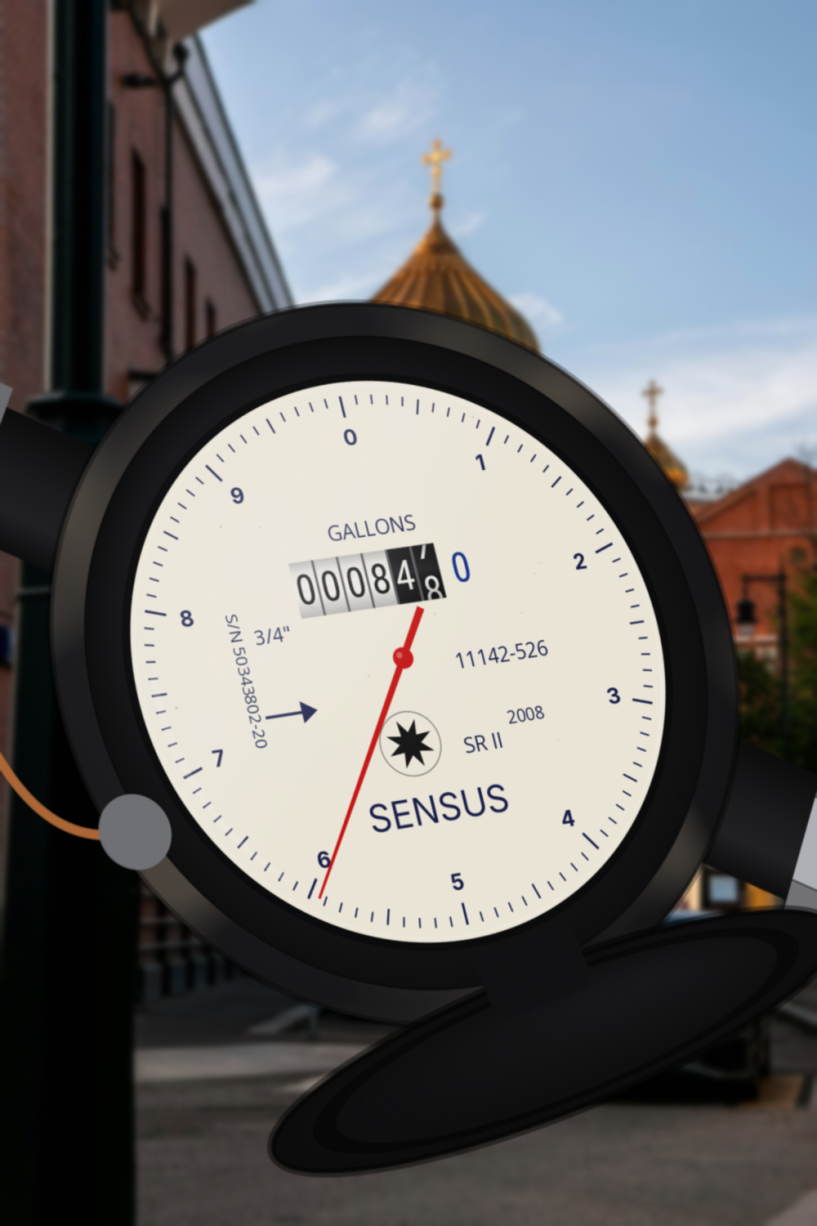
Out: gal 8475.9
